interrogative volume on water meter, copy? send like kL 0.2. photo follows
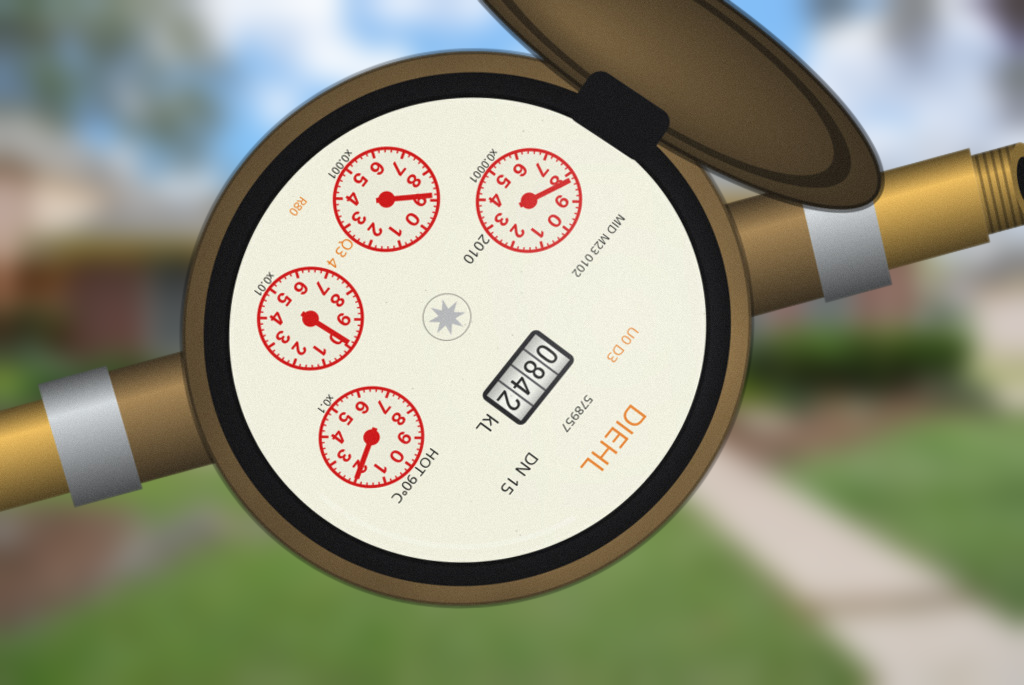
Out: kL 842.1988
